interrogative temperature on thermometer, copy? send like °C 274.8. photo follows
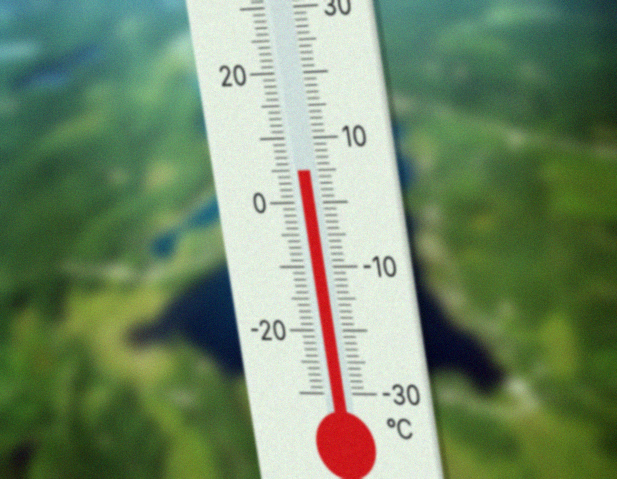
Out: °C 5
